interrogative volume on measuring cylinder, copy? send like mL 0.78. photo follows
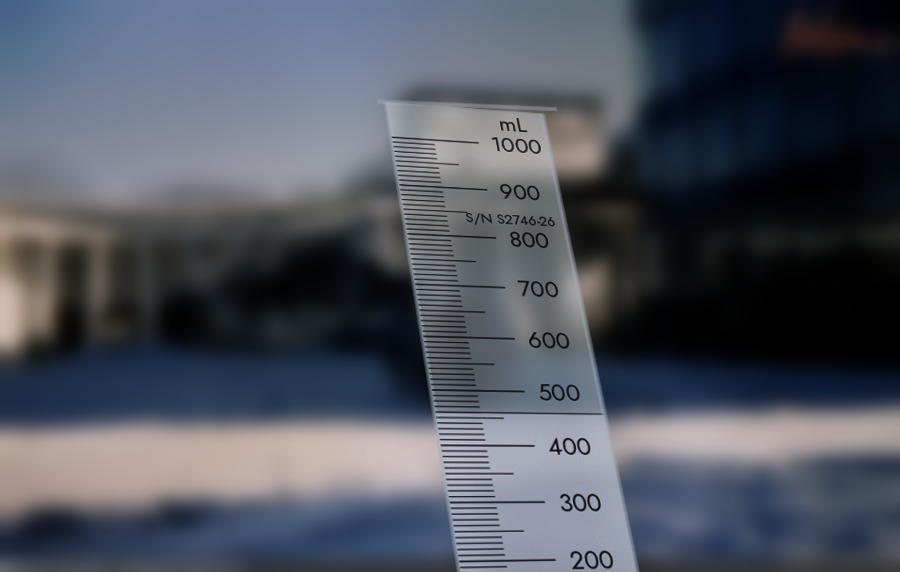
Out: mL 460
